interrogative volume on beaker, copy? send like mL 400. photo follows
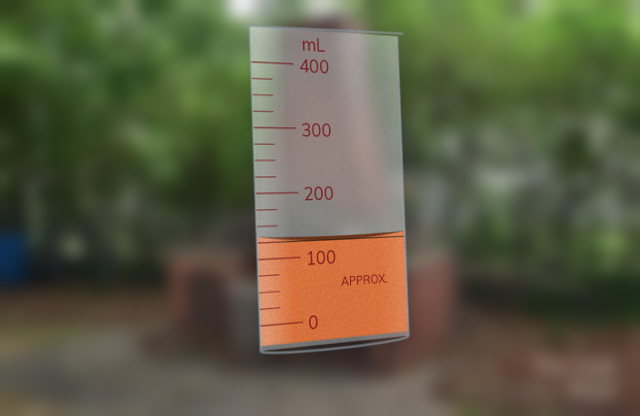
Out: mL 125
